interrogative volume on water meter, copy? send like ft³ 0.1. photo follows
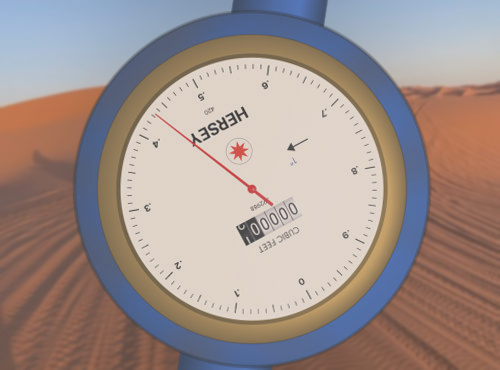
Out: ft³ 1.43
